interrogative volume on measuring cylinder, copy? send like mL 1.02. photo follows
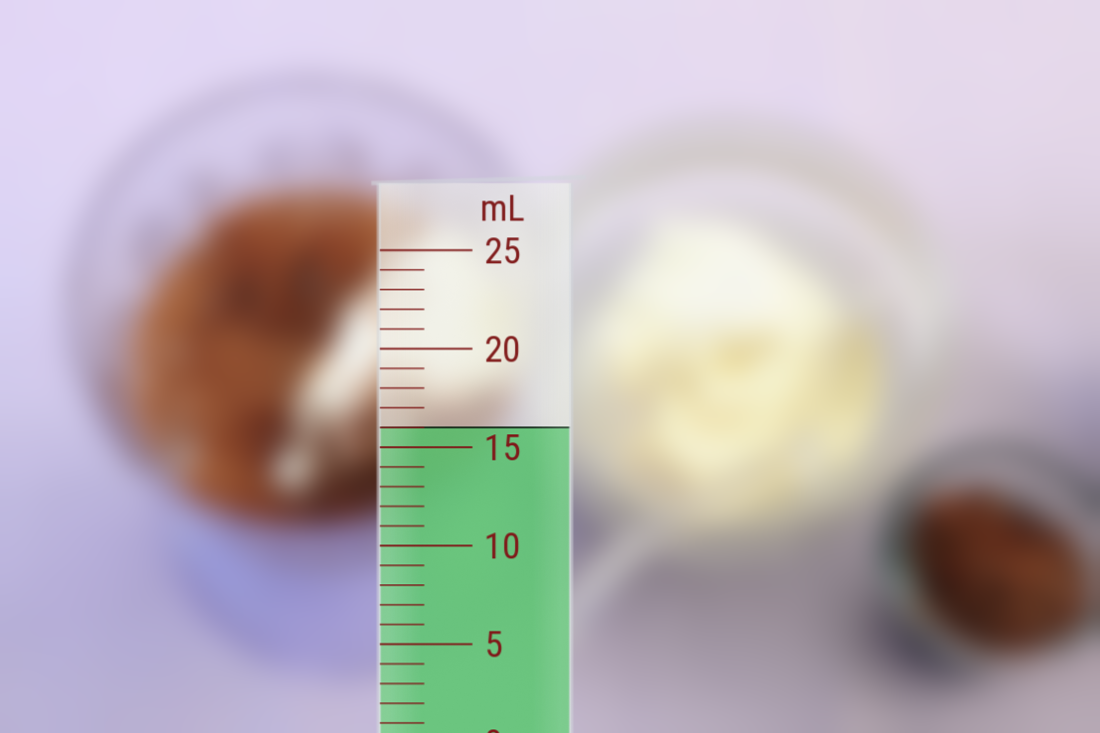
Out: mL 16
